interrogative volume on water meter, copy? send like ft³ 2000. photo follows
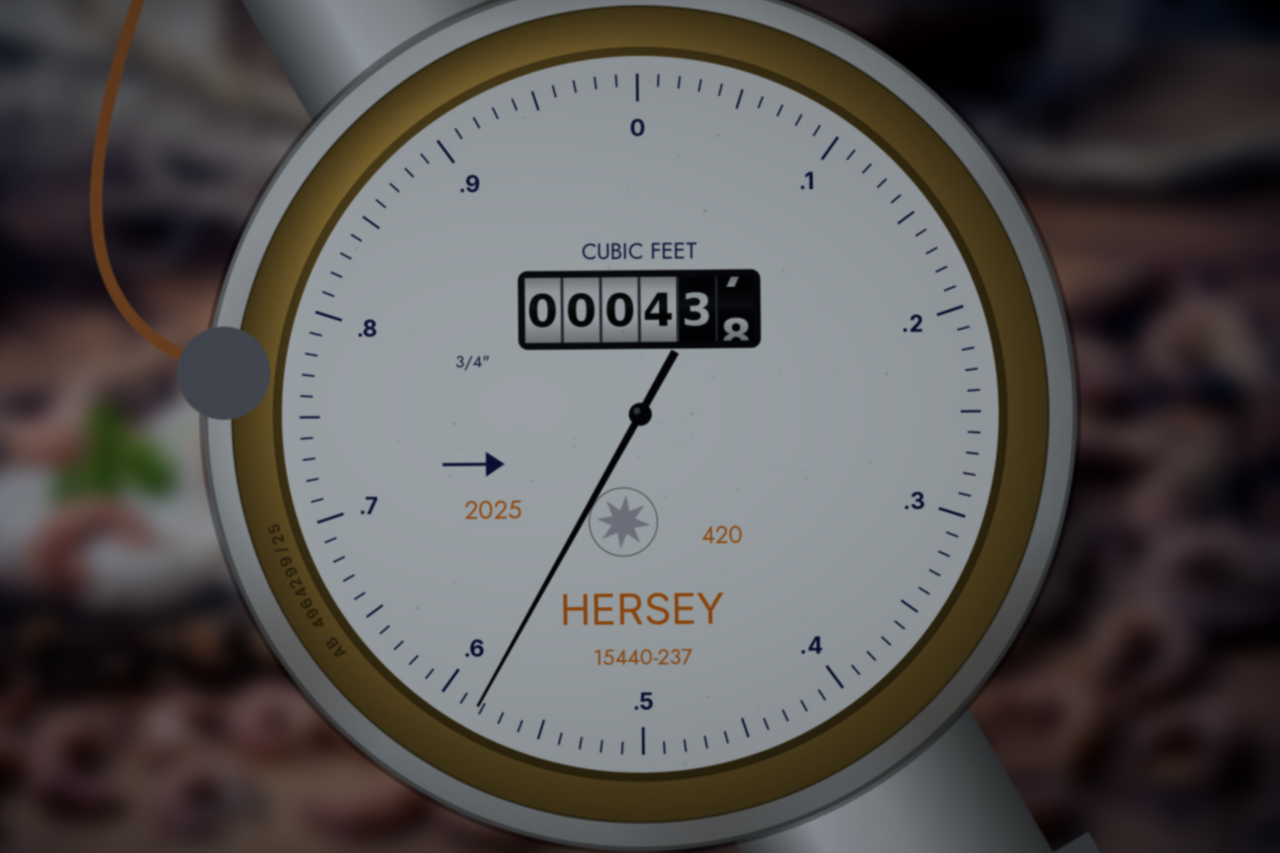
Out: ft³ 437.58
